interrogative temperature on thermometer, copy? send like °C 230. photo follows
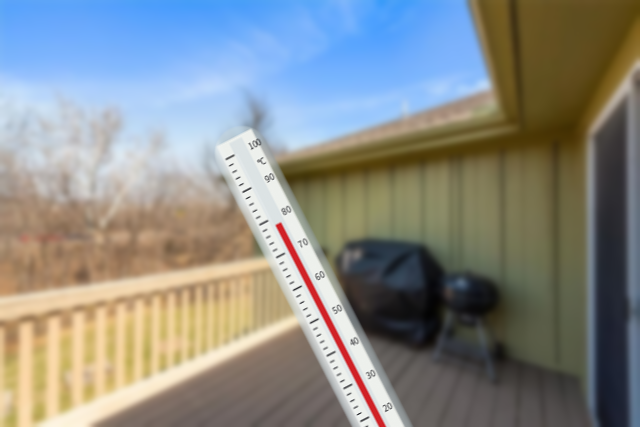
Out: °C 78
